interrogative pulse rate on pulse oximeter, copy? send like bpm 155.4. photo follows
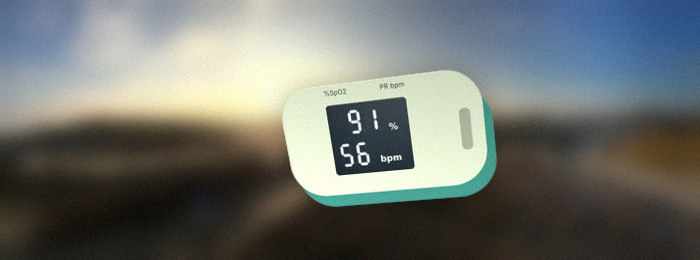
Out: bpm 56
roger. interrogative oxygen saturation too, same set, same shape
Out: % 91
